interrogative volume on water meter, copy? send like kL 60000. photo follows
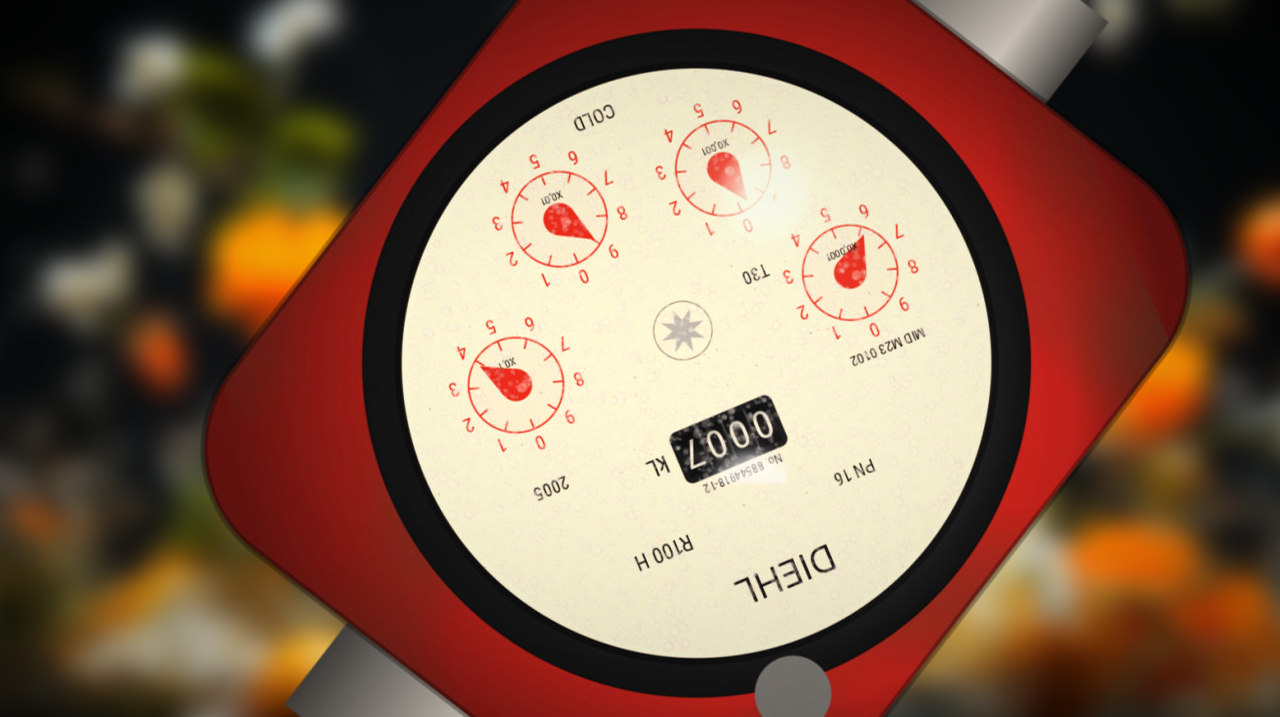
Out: kL 7.3896
